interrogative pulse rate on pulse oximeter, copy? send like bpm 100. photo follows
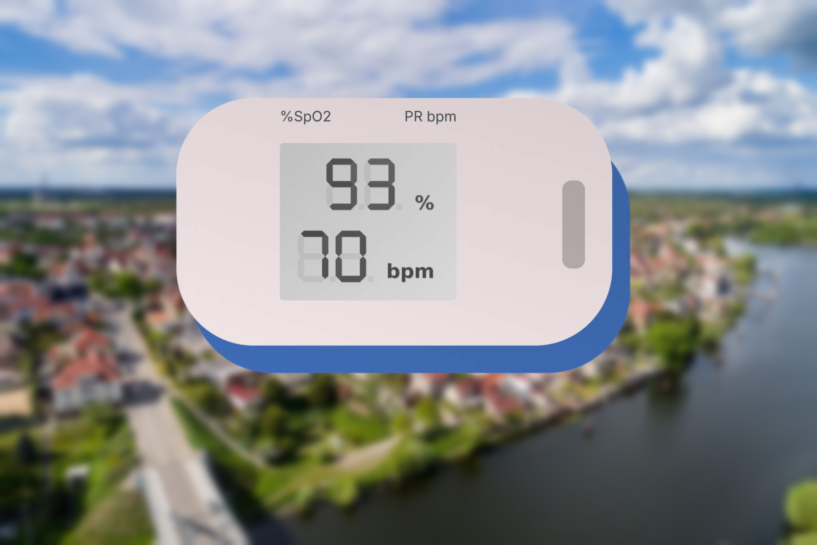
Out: bpm 70
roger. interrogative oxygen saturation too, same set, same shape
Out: % 93
